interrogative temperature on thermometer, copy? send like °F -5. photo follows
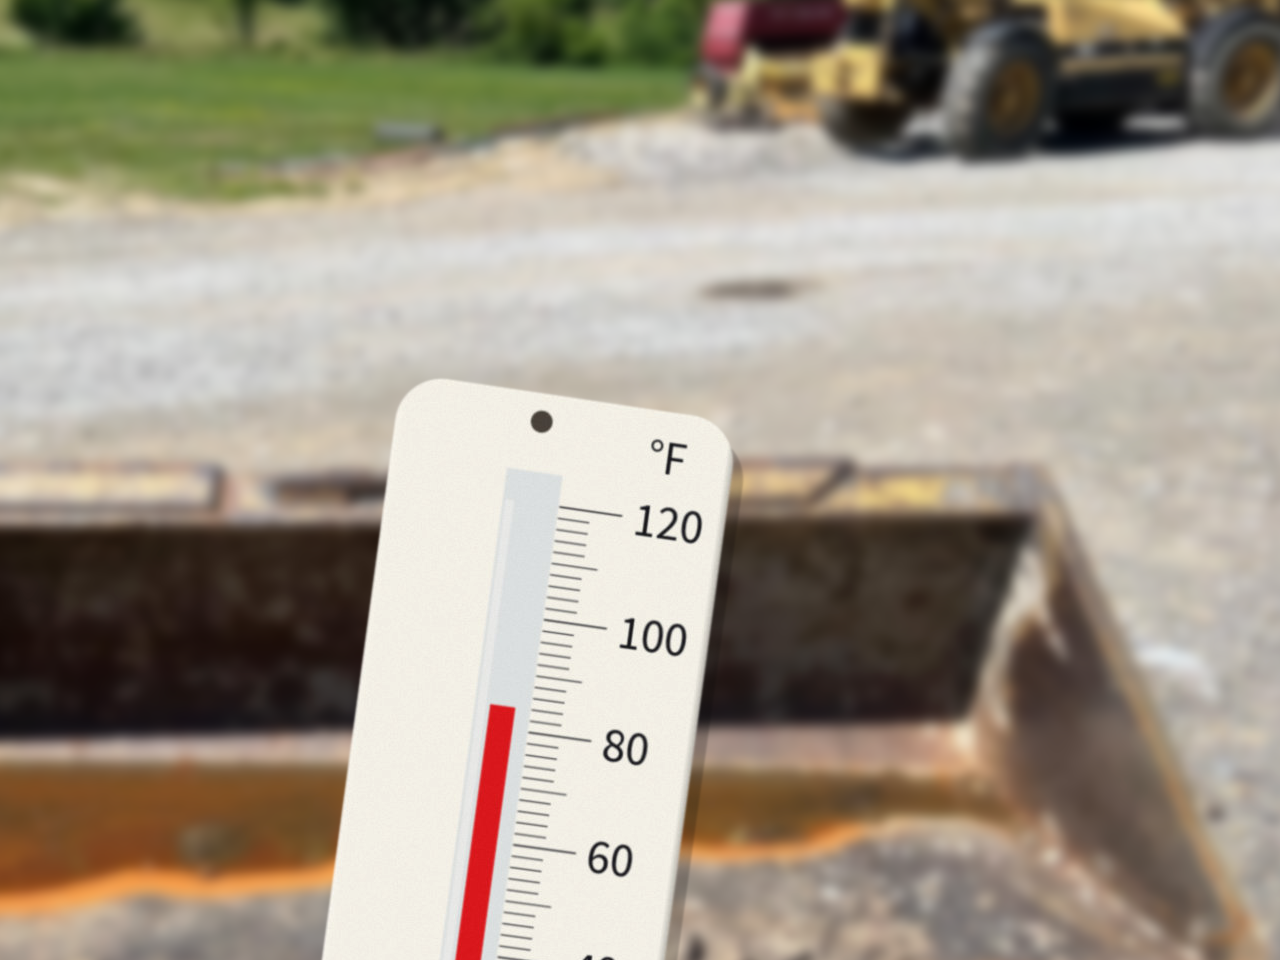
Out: °F 84
